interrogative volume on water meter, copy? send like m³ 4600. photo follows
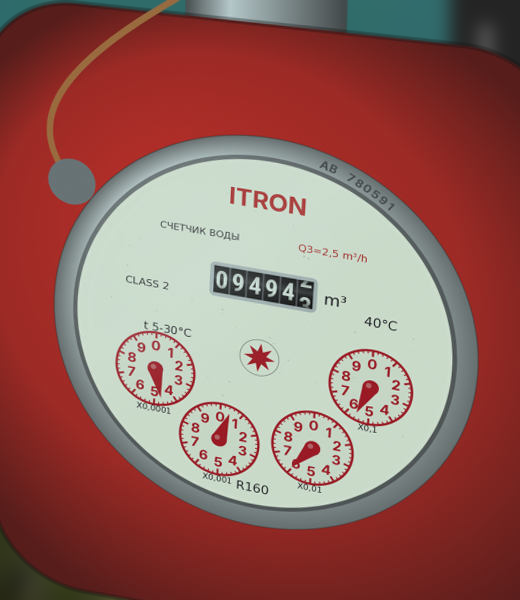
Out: m³ 94942.5604
